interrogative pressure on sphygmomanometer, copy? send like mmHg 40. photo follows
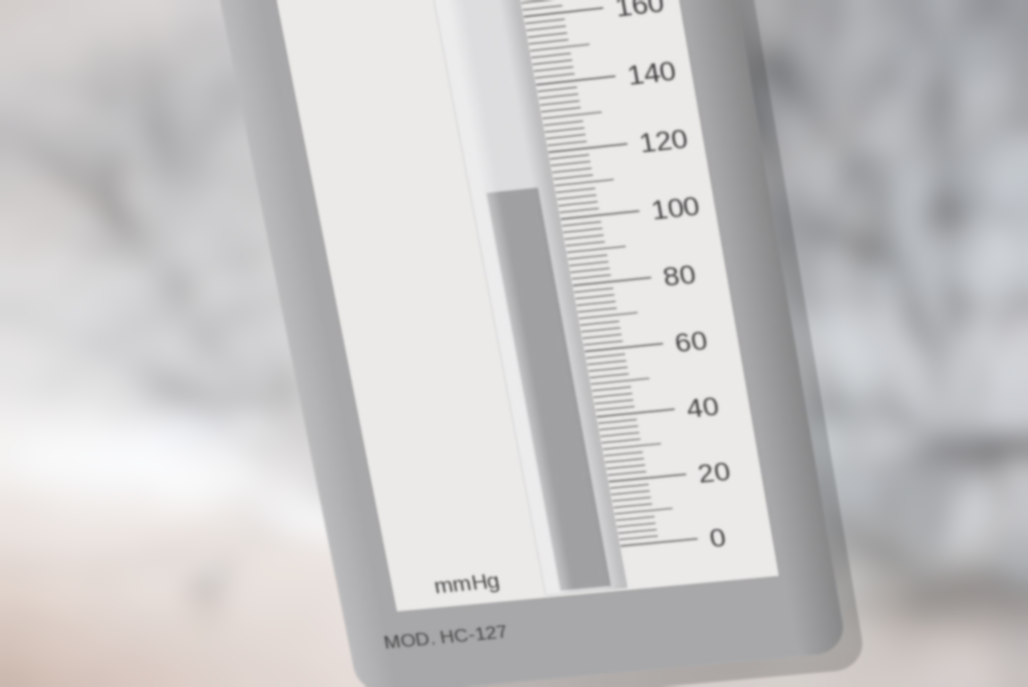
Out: mmHg 110
